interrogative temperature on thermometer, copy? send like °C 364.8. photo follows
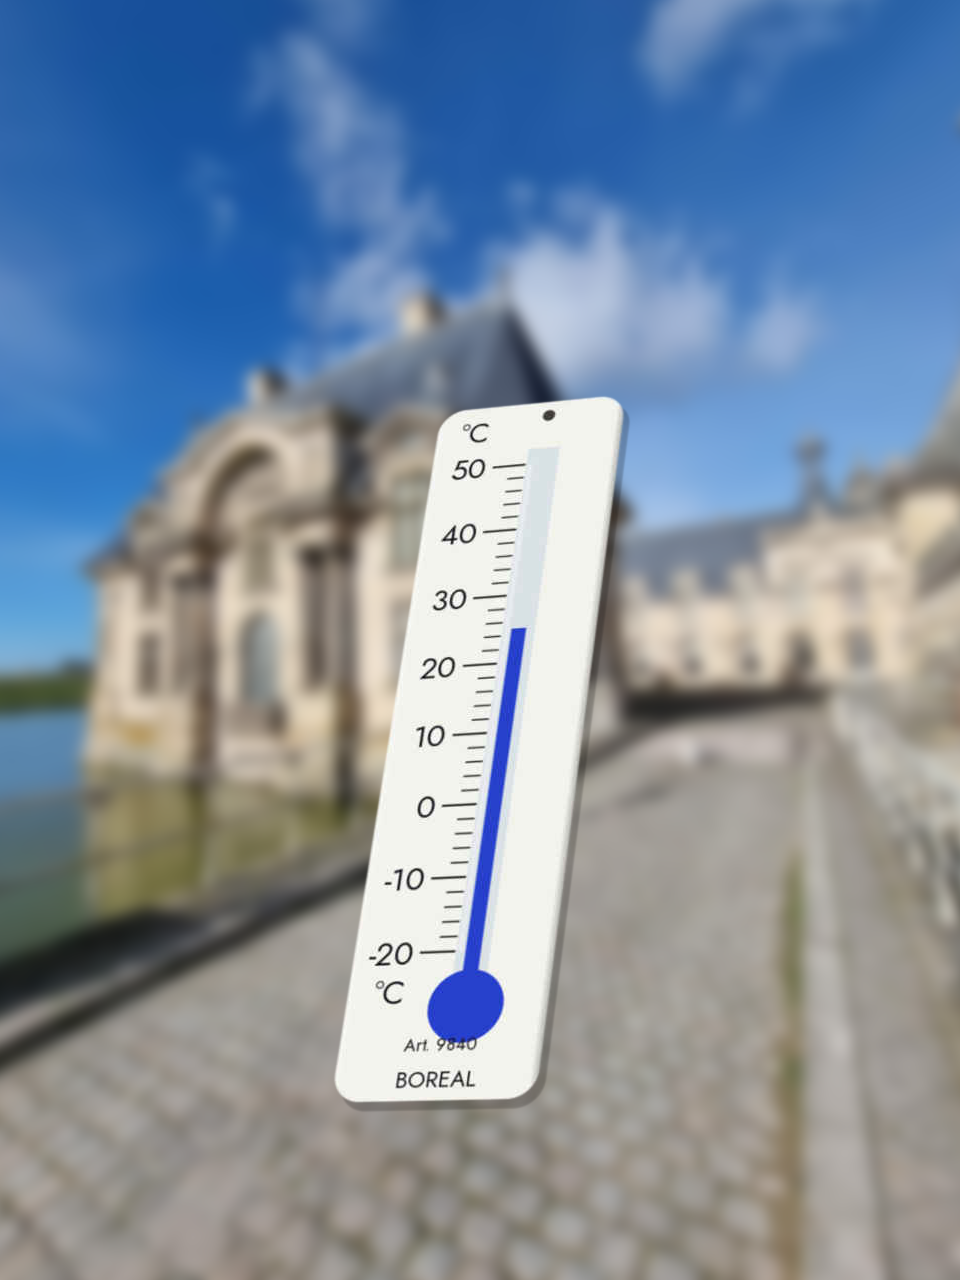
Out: °C 25
